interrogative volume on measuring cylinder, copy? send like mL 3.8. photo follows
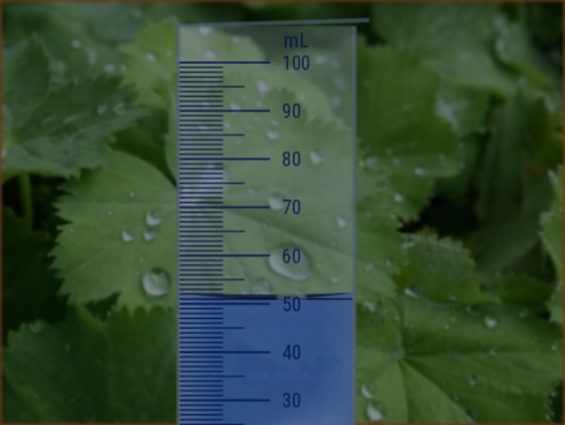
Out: mL 51
